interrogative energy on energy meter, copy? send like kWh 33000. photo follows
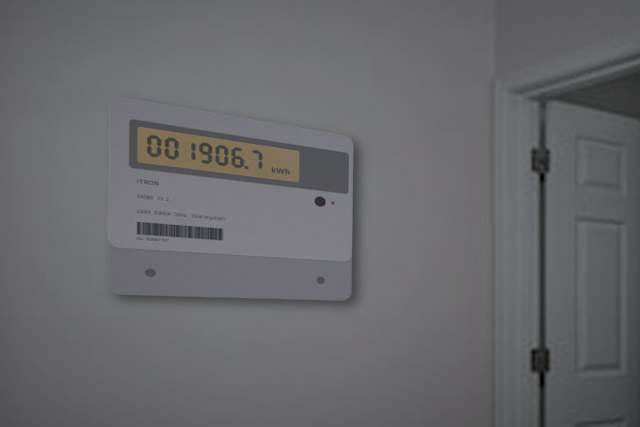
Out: kWh 1906.7
